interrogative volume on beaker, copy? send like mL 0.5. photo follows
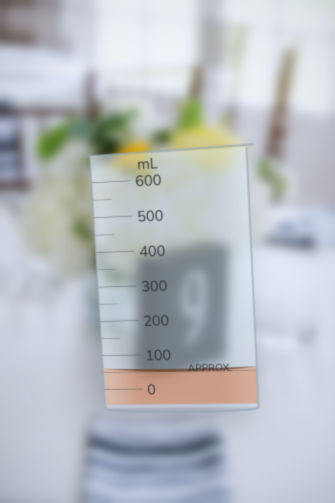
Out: mL 50
